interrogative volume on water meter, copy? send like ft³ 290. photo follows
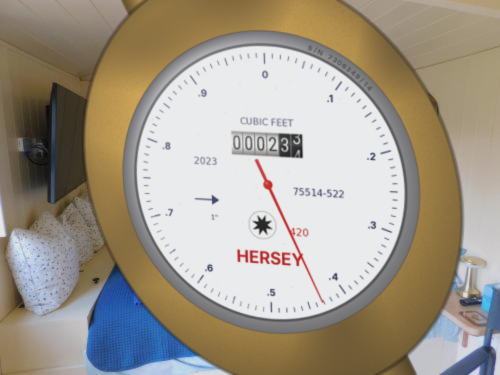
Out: ft³ 233.43
